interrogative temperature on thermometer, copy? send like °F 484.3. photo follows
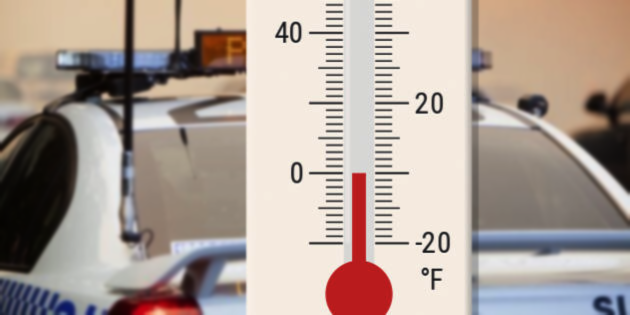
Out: °F 0
